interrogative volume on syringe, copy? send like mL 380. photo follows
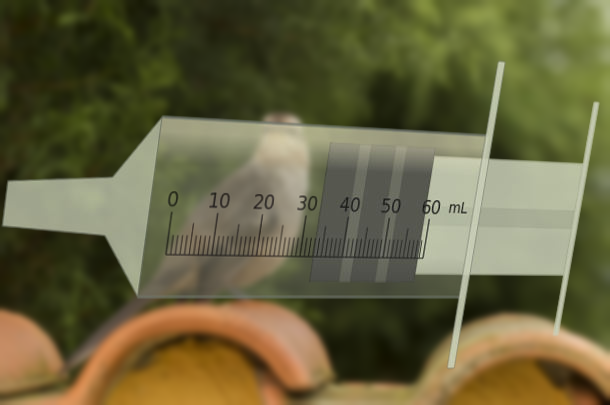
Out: mL 33
